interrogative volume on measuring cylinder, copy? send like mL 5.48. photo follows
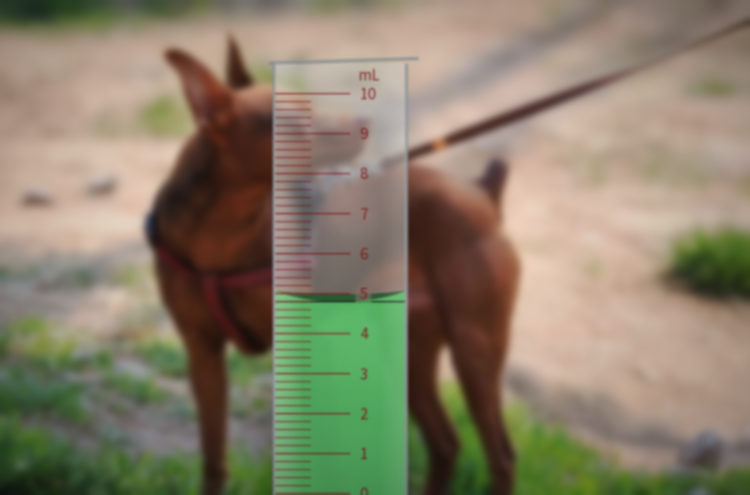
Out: mL 4.8
